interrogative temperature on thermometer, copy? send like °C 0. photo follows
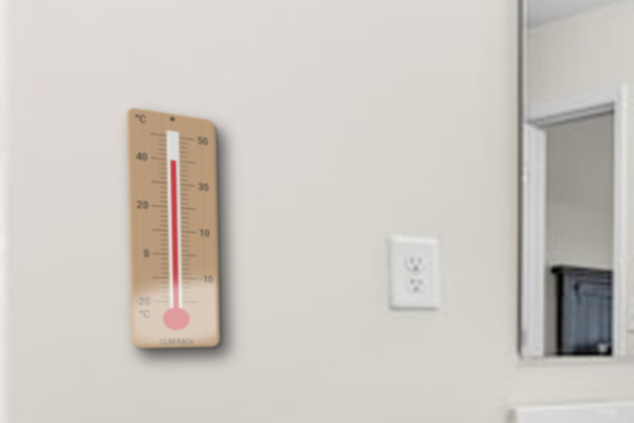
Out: °C 40
